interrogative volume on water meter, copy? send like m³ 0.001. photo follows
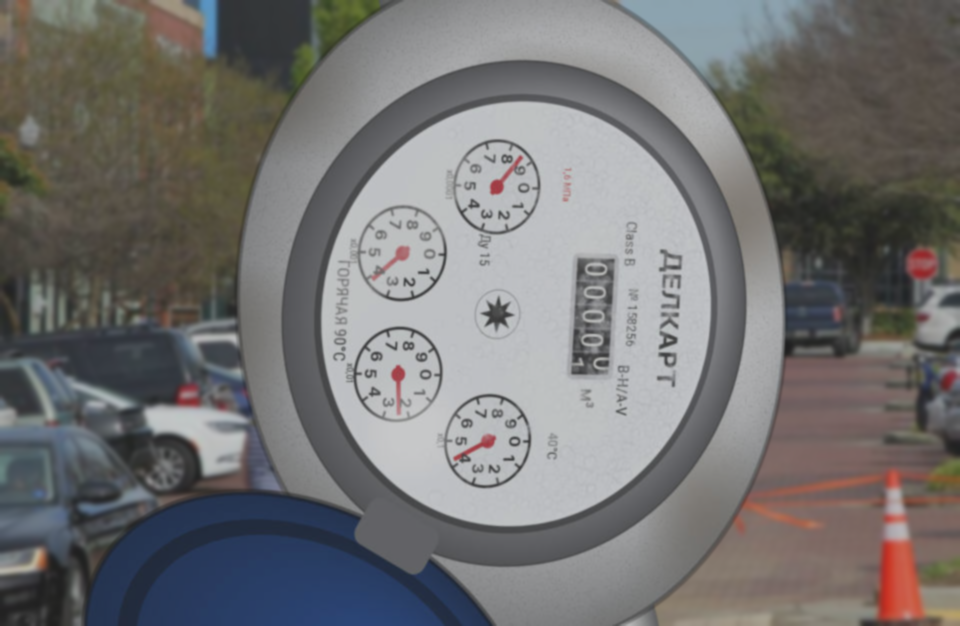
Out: m³ 0.4238
